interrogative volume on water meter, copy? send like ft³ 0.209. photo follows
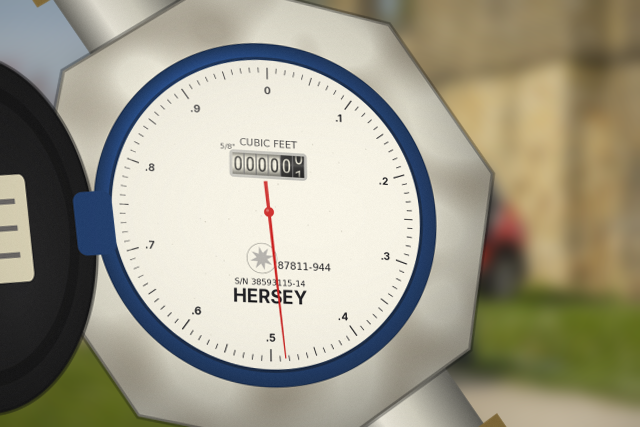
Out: ft³ 0.48
